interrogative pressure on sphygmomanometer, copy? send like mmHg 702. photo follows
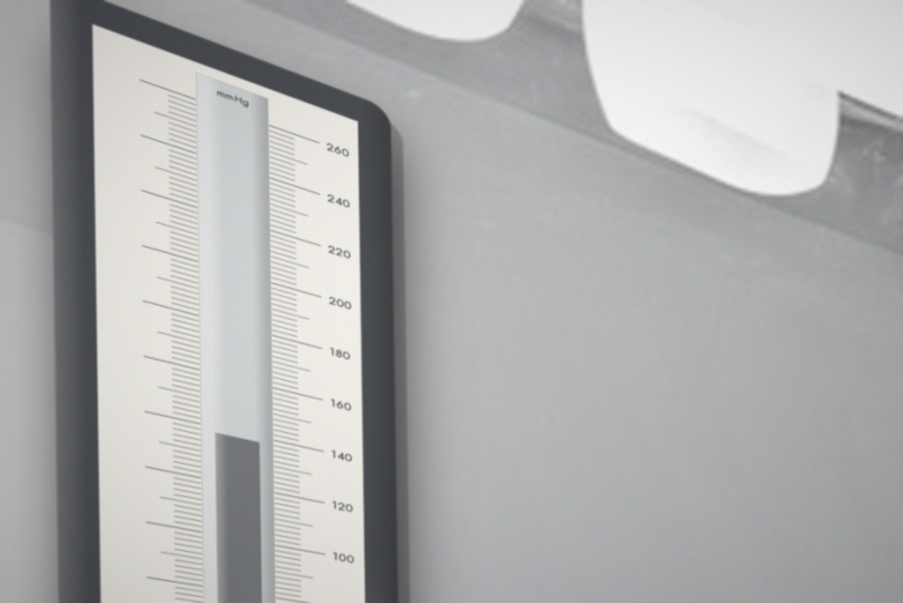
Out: mmHg 138
